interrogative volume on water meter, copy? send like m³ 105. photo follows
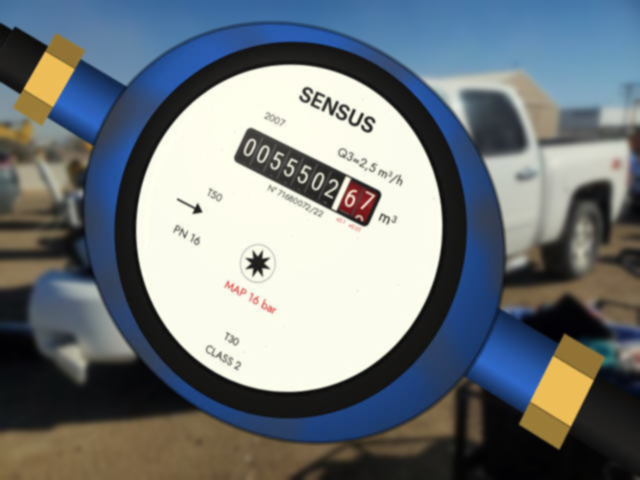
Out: m³ 55502.67
